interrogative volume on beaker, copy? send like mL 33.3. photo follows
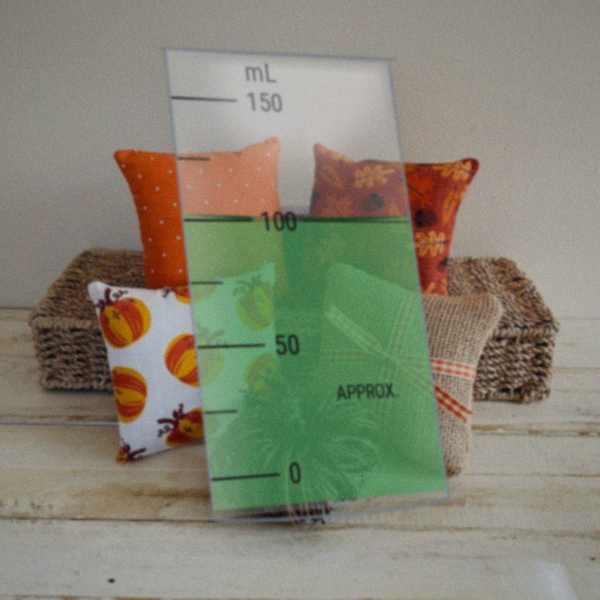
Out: mL 100
